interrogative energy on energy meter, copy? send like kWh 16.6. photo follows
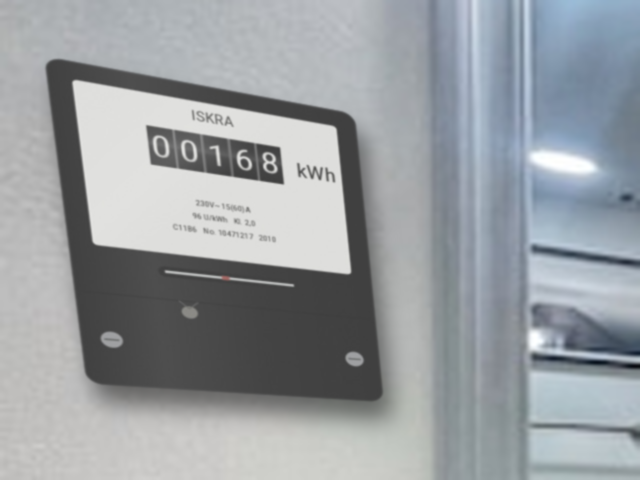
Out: kWh 168
